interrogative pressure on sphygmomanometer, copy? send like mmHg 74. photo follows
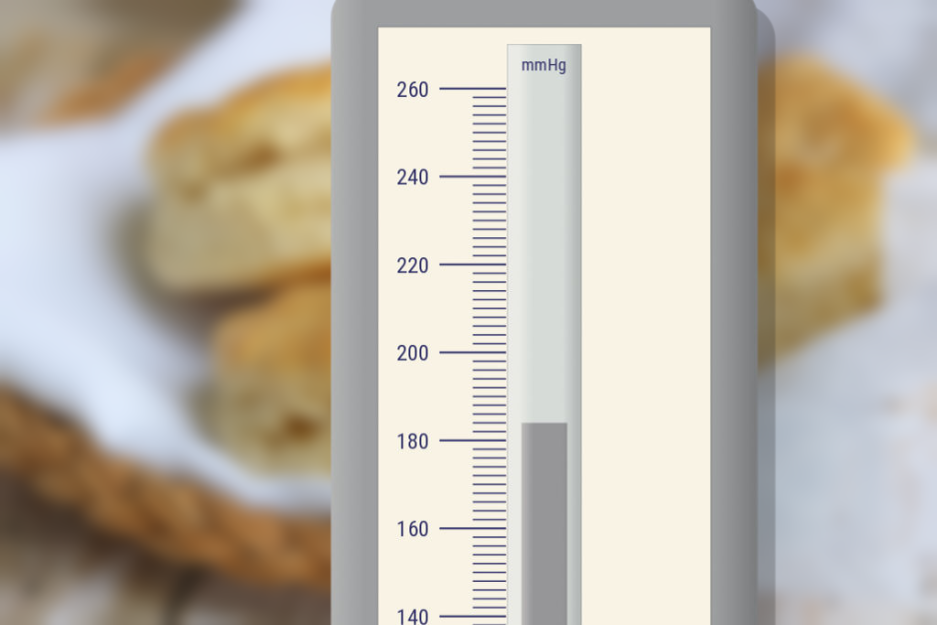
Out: mmHg 184
